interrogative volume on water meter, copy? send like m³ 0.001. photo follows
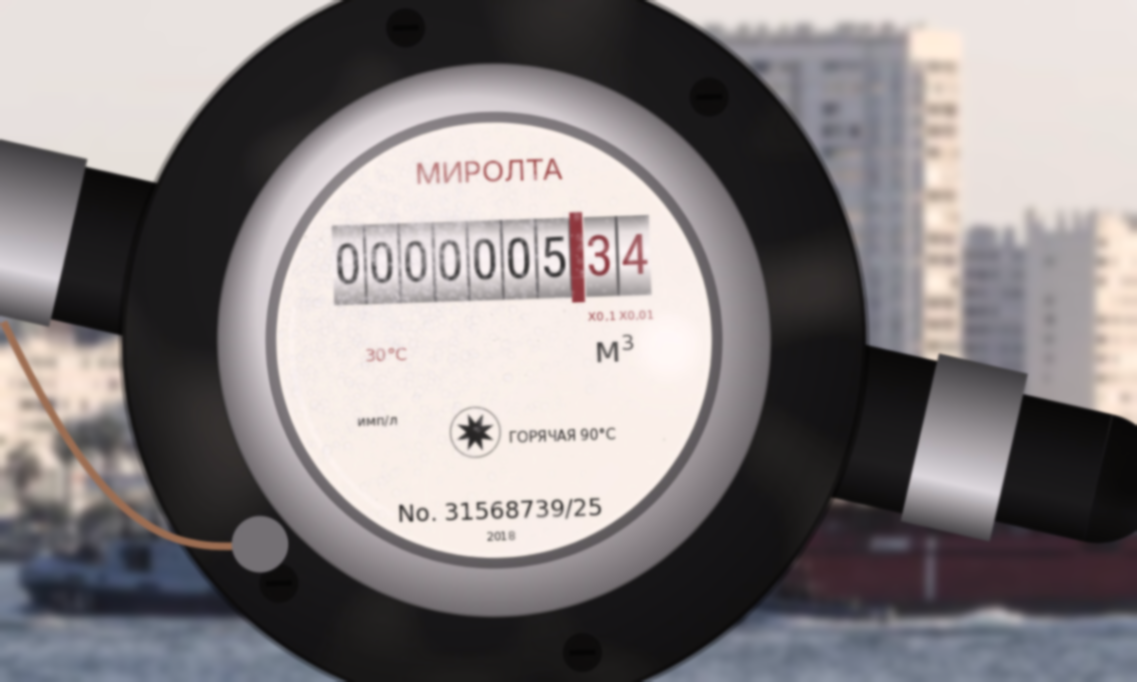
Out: m³ 5.34
